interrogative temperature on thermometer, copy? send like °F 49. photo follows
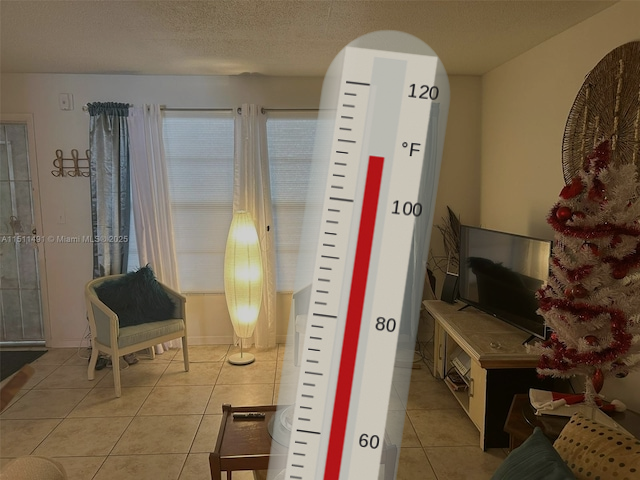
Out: °F 108
